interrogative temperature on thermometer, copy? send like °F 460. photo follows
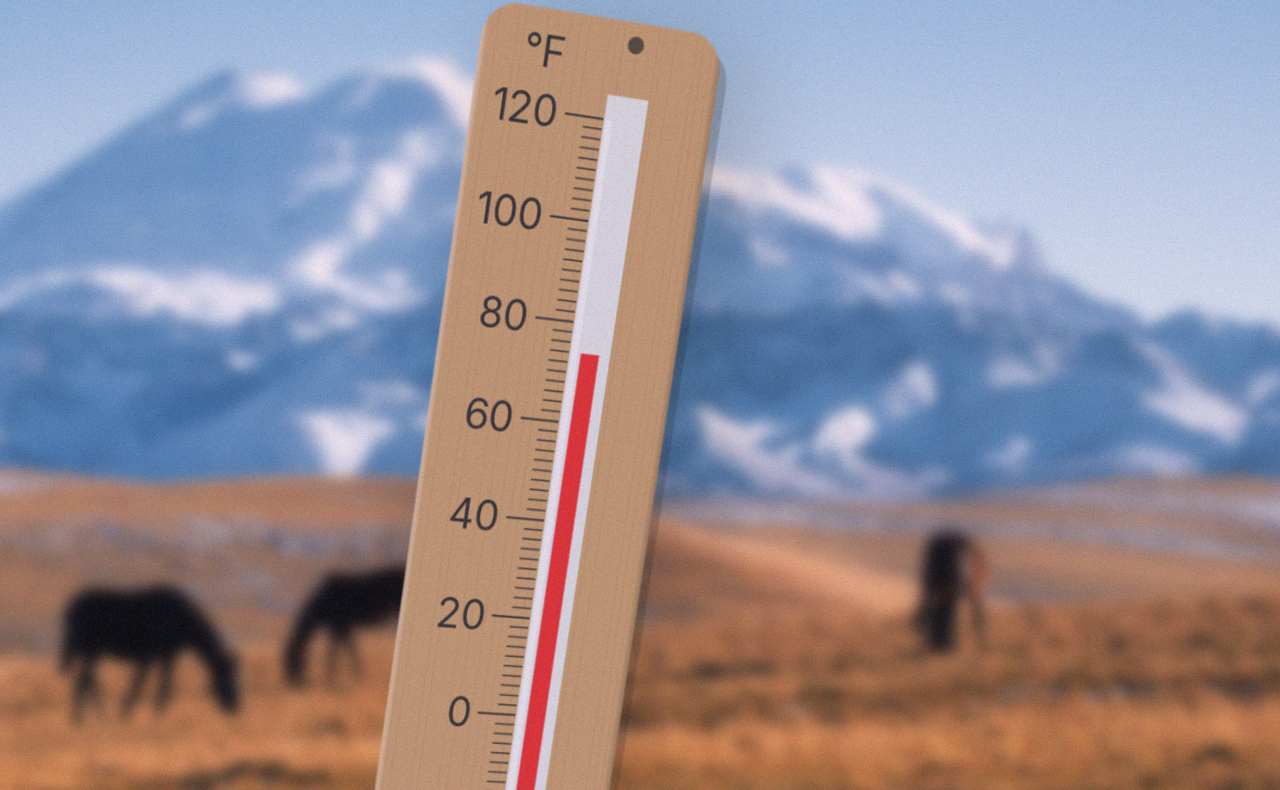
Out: °F 74
